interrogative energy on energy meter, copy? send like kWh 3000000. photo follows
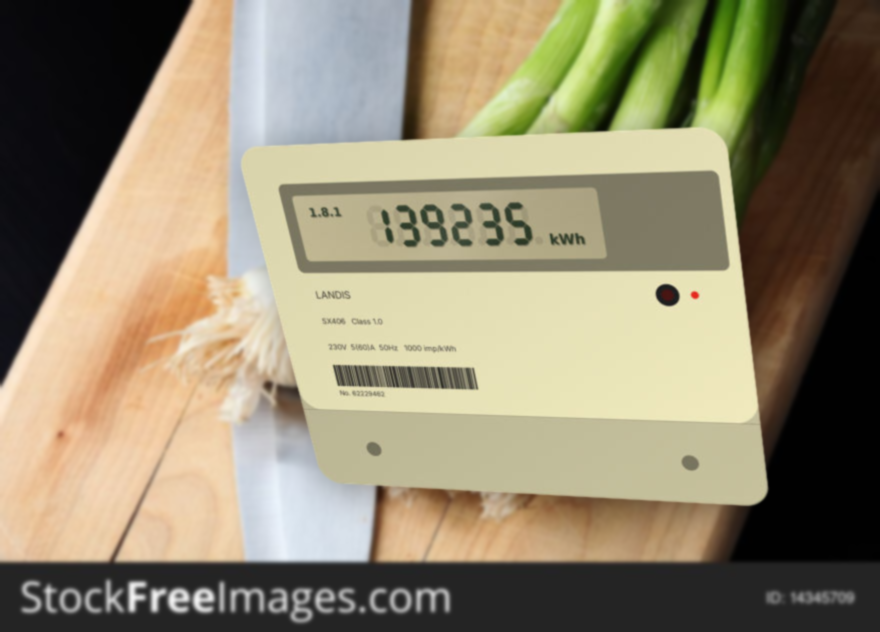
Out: kWh 139235
